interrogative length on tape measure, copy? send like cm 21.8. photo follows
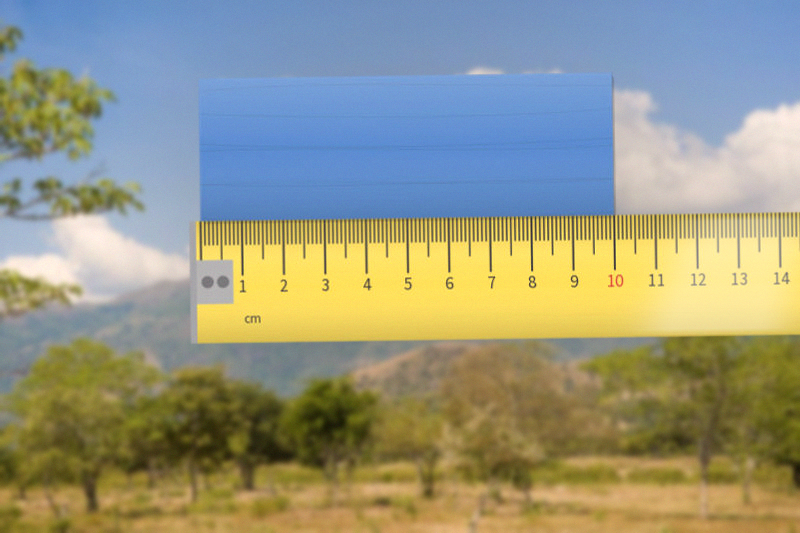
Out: cm 10
